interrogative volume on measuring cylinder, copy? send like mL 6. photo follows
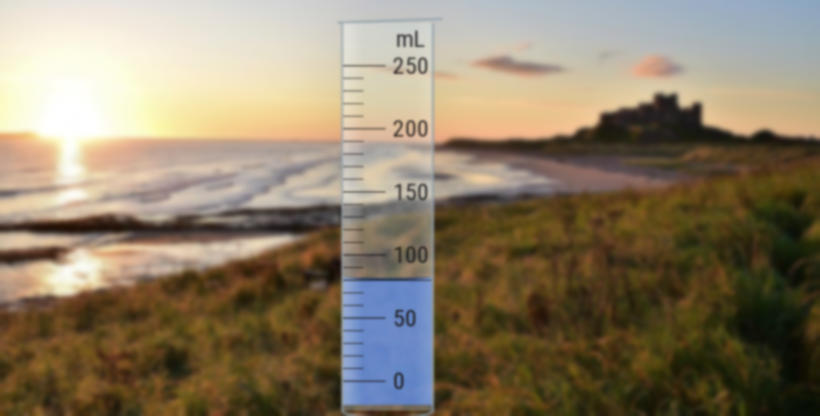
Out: mL 80
